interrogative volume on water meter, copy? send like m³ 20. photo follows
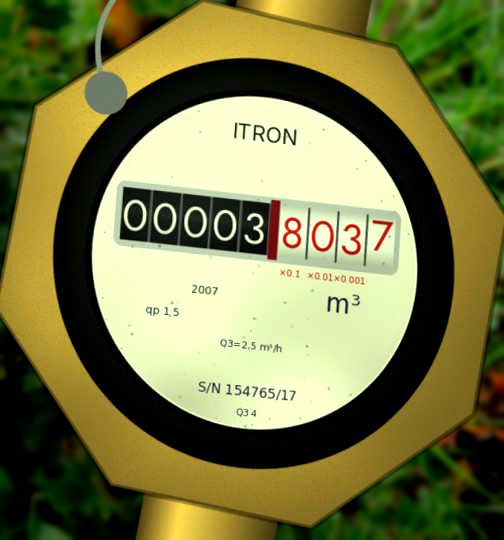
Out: m³ 3.8037
